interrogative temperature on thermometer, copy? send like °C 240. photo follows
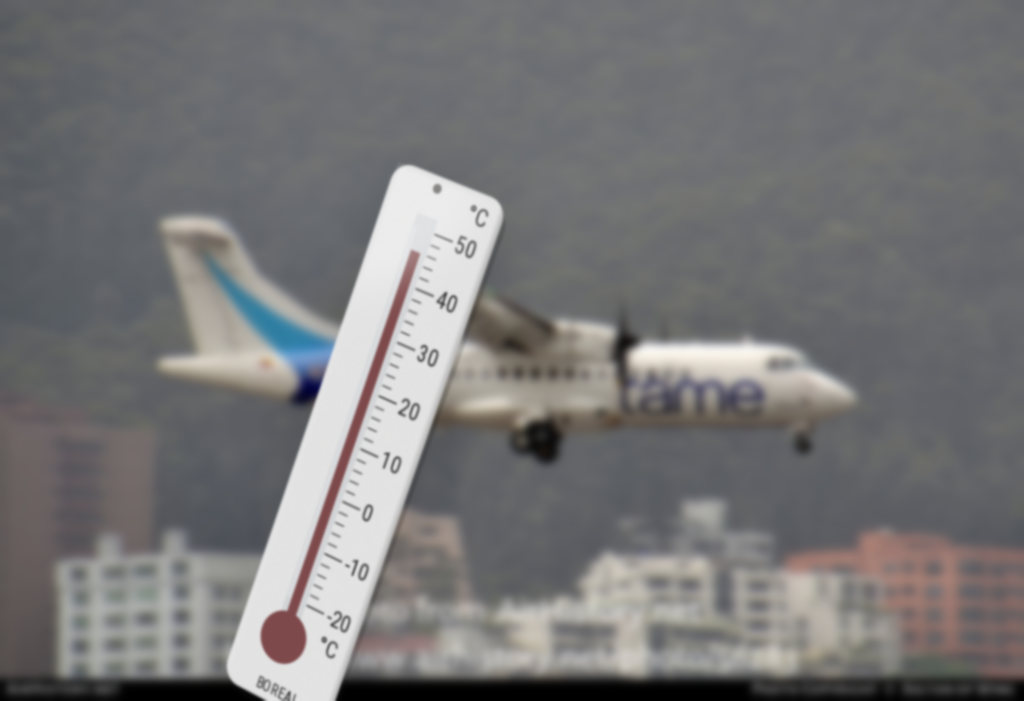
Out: °C 46
